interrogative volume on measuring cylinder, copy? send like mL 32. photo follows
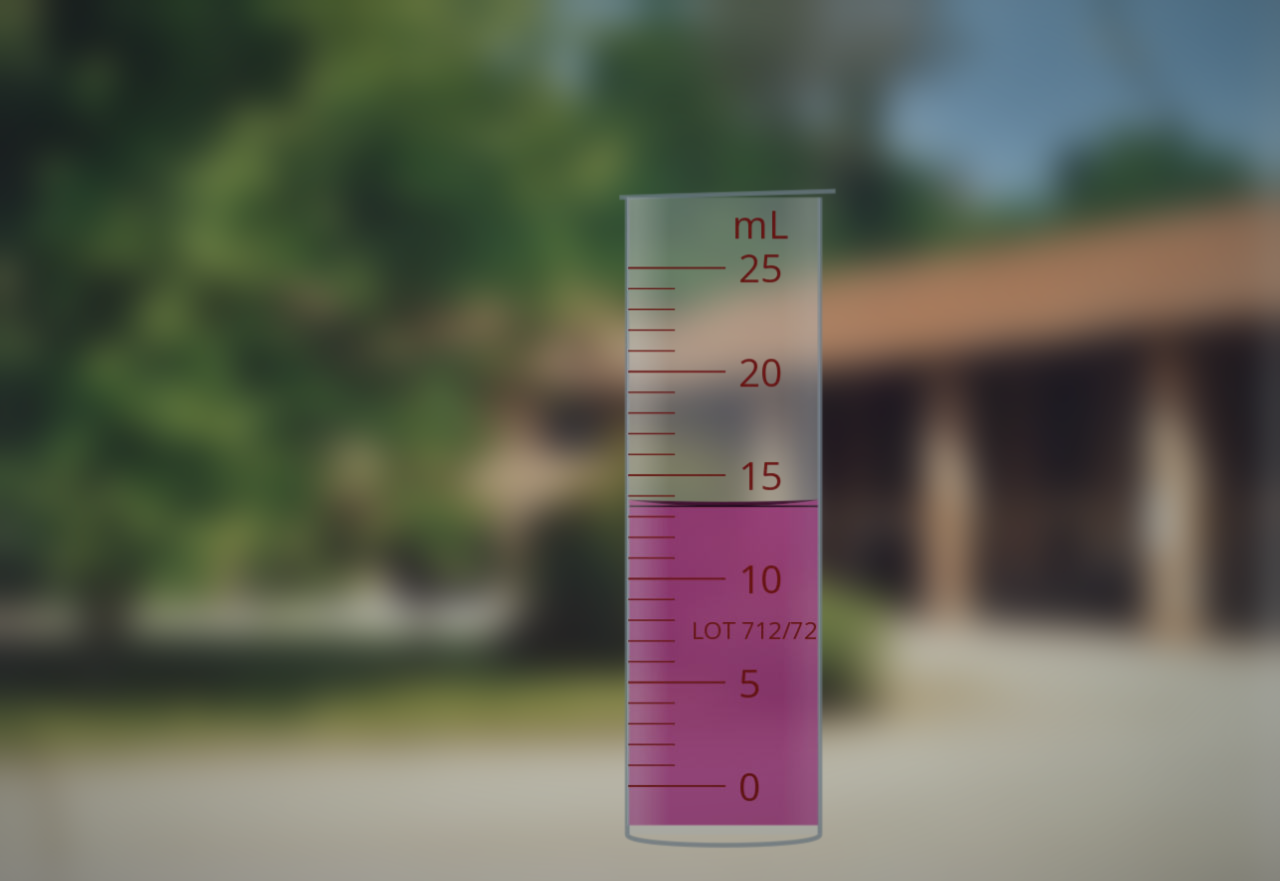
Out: mL 13.5
